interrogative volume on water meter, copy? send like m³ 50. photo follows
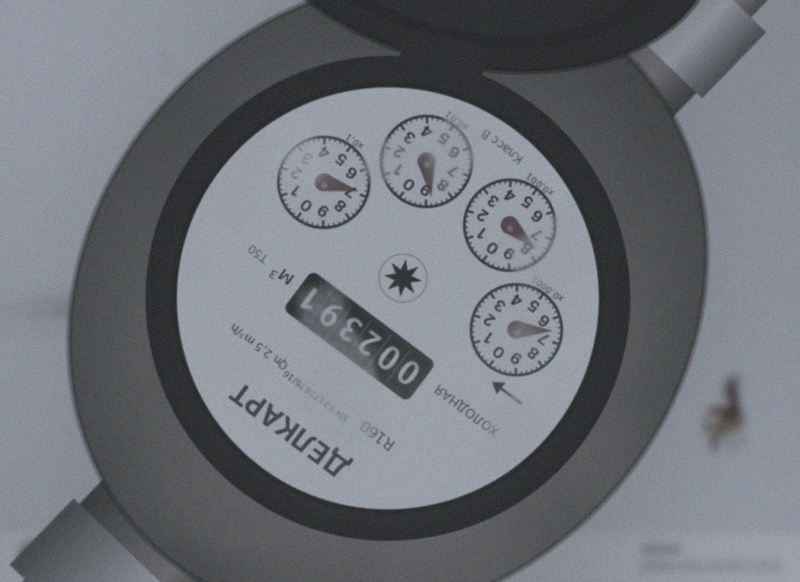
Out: m³ 2391.6876
